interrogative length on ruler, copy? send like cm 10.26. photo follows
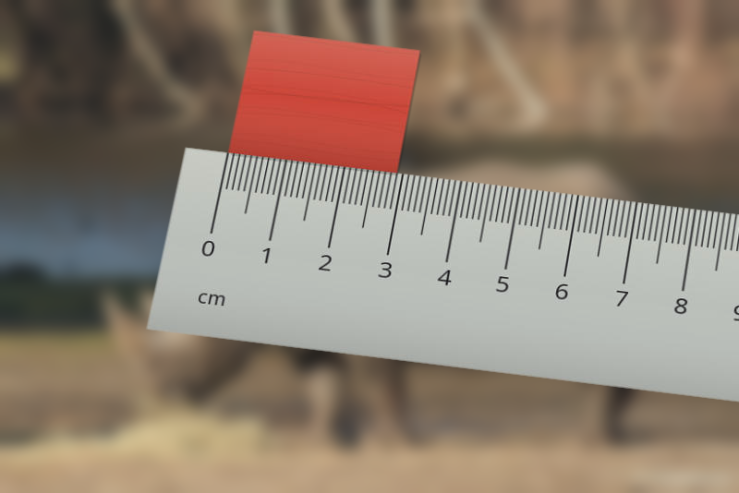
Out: cm 2.9
